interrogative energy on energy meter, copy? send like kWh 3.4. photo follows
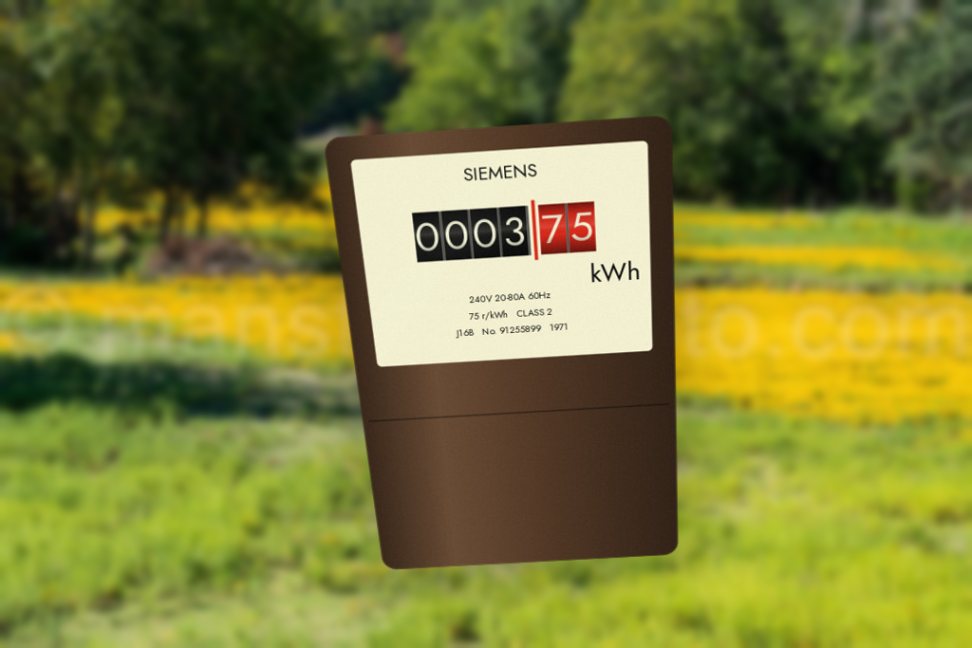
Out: kWh 3.75
